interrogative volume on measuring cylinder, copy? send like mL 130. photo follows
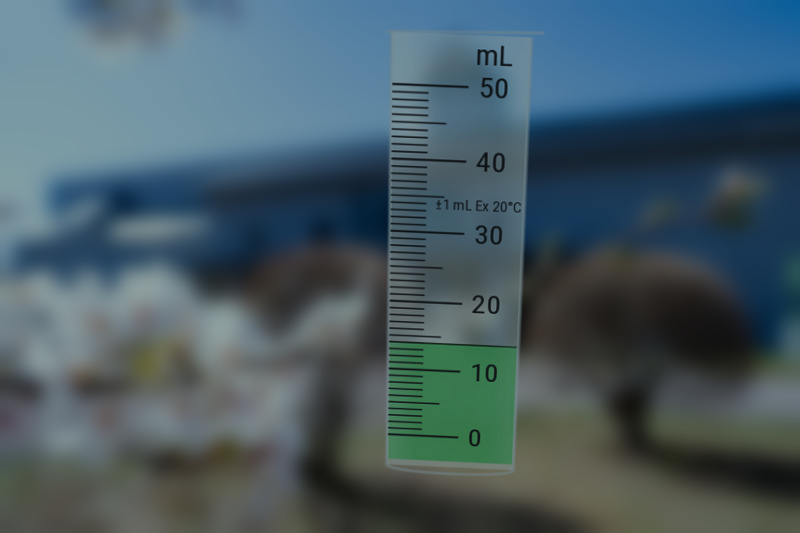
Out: mL 14
